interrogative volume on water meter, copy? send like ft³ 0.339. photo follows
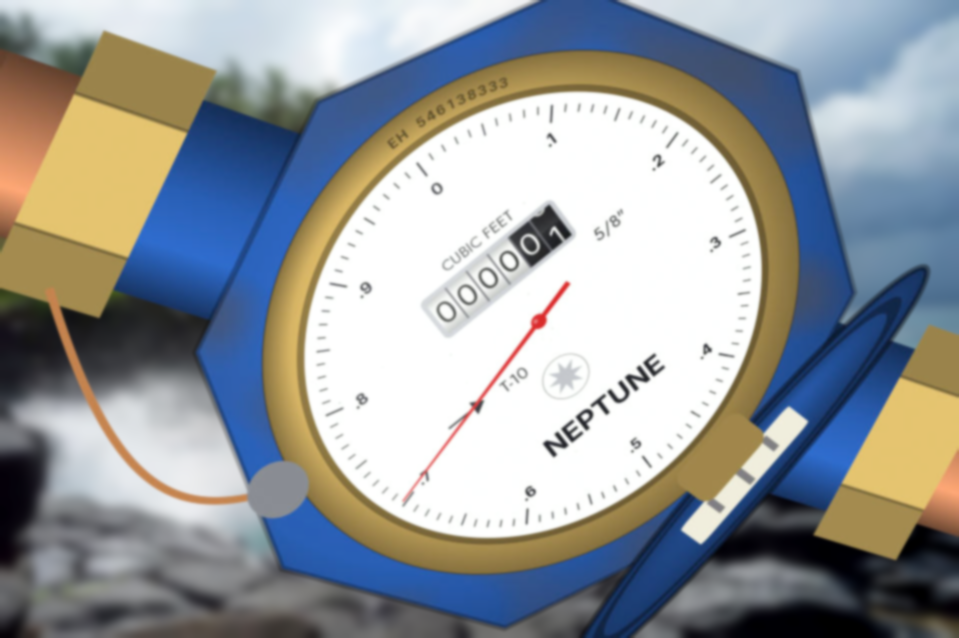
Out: ft³ 0.70
